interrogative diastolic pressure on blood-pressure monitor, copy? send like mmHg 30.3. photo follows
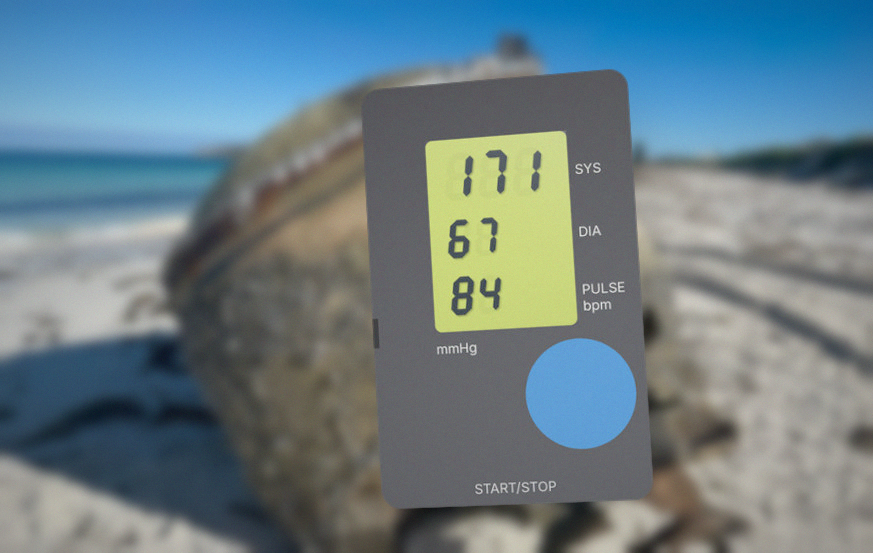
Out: mmHg 67
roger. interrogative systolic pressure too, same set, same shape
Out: mmHg 171
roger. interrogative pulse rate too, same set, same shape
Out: bpm 84
